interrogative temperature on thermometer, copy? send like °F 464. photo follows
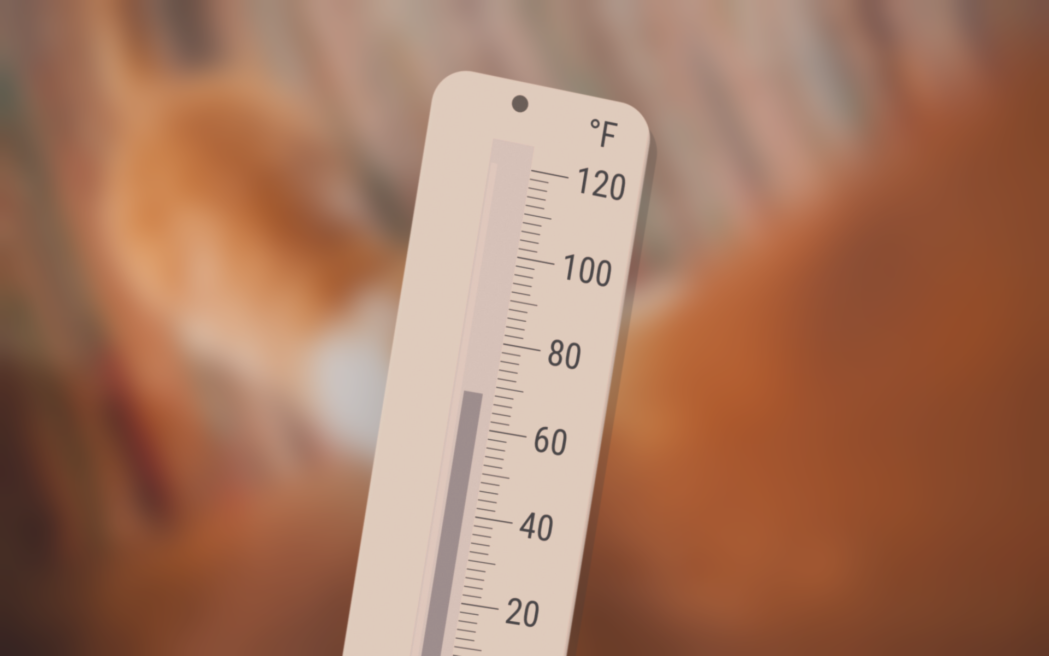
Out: °F 68
